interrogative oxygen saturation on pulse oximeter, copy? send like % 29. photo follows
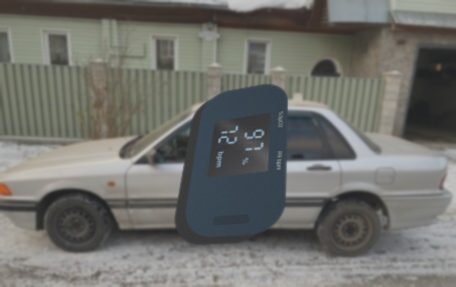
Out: % 97
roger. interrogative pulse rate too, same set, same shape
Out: bpm 72
